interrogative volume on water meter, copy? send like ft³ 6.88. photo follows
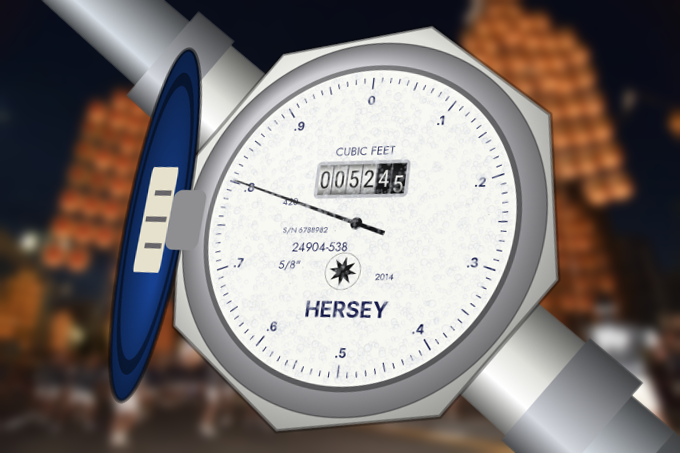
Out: ft³ 5244.80
